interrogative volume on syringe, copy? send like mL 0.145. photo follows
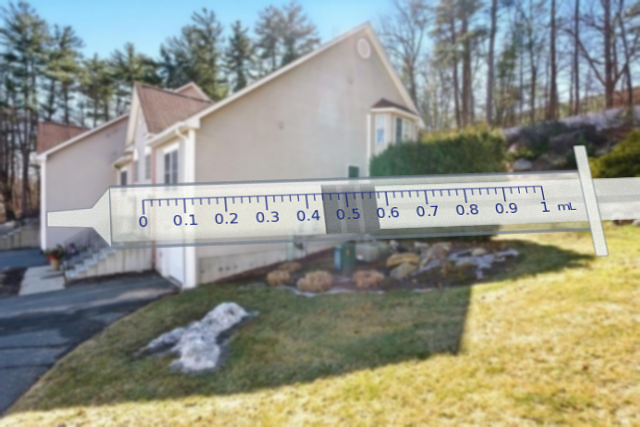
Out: mL 0.44
